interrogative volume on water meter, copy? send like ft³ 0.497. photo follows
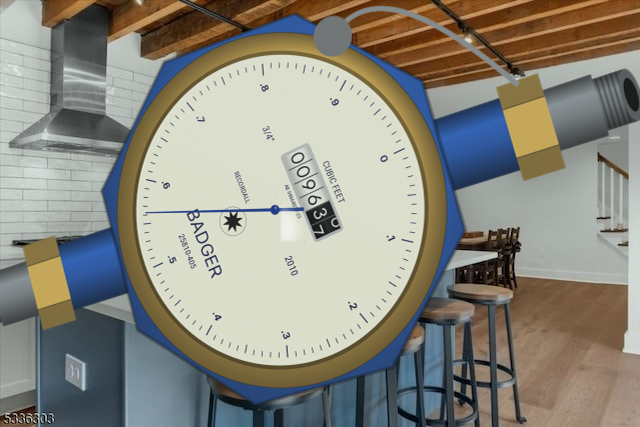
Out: ft³ 9636.56
